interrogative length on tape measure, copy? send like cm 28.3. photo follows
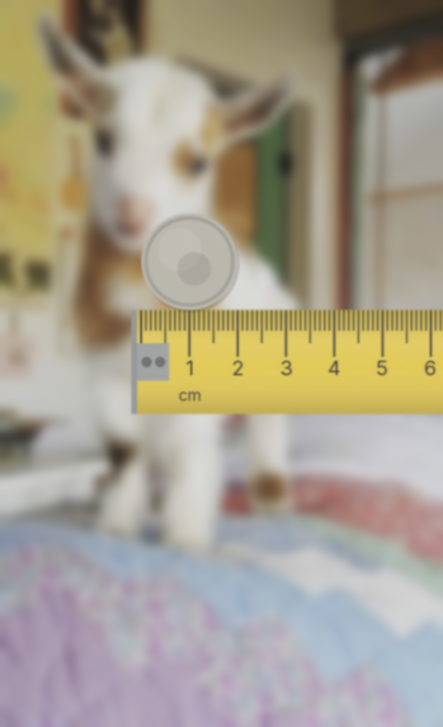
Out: cm 2
